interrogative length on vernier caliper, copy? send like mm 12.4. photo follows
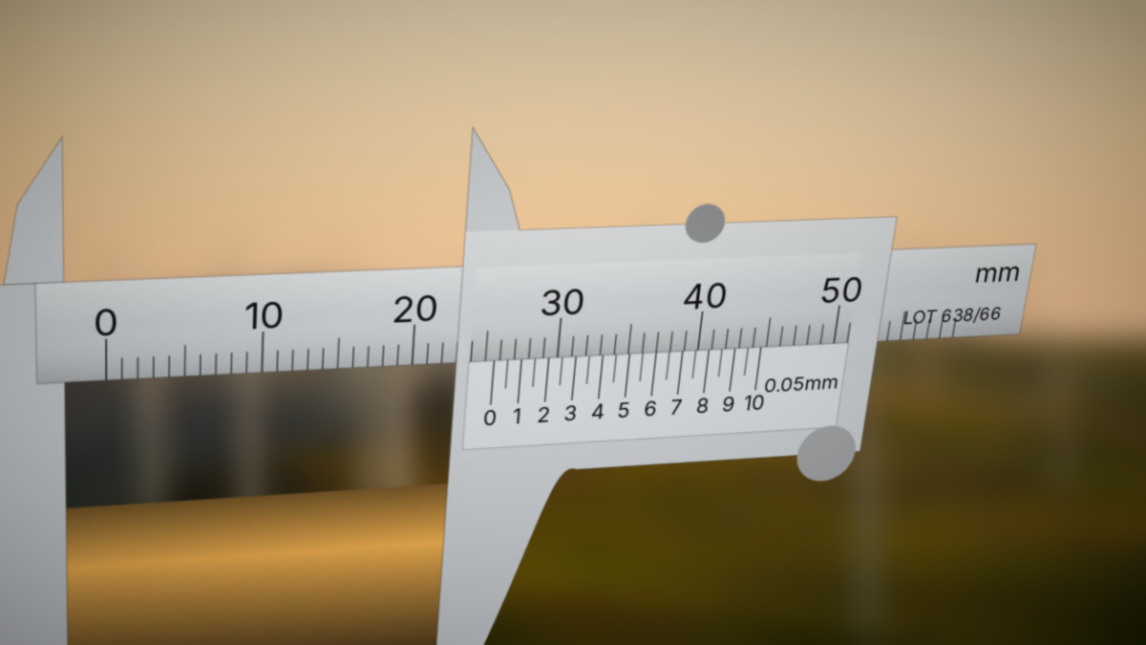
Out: mm 25.6
